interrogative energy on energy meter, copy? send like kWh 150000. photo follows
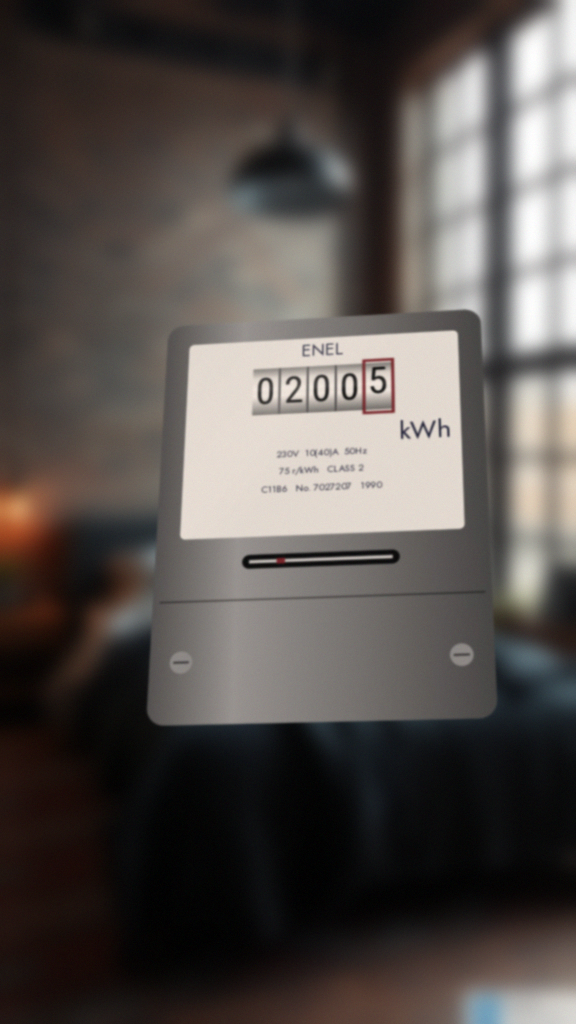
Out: kWh 200.5
